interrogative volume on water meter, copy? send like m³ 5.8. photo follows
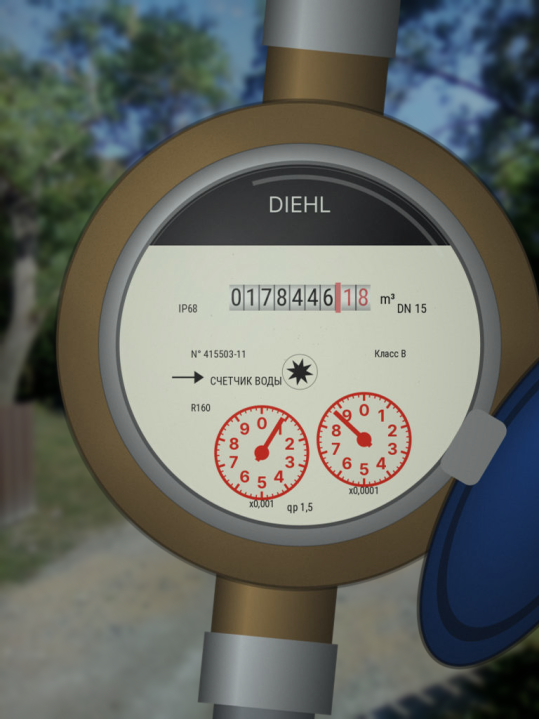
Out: m³ 178446.1808
